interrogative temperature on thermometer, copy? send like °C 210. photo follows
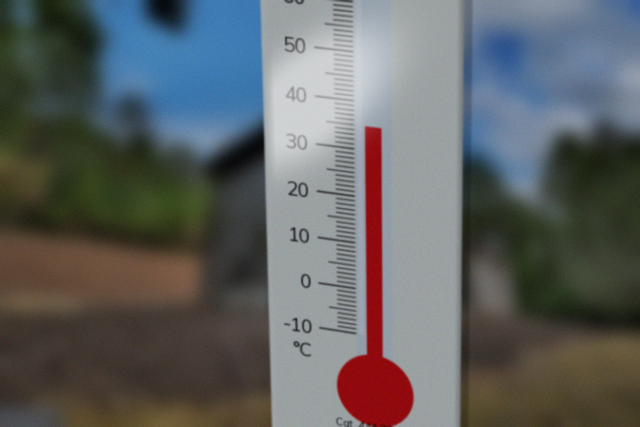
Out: °C 35
